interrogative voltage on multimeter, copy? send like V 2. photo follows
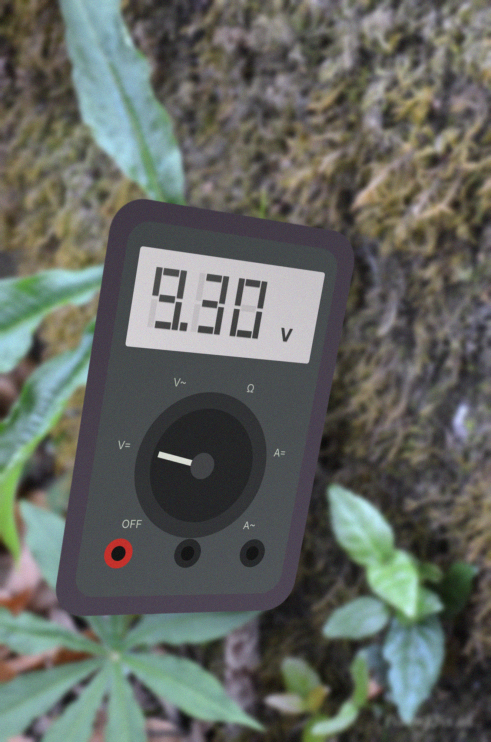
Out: V 9.30
